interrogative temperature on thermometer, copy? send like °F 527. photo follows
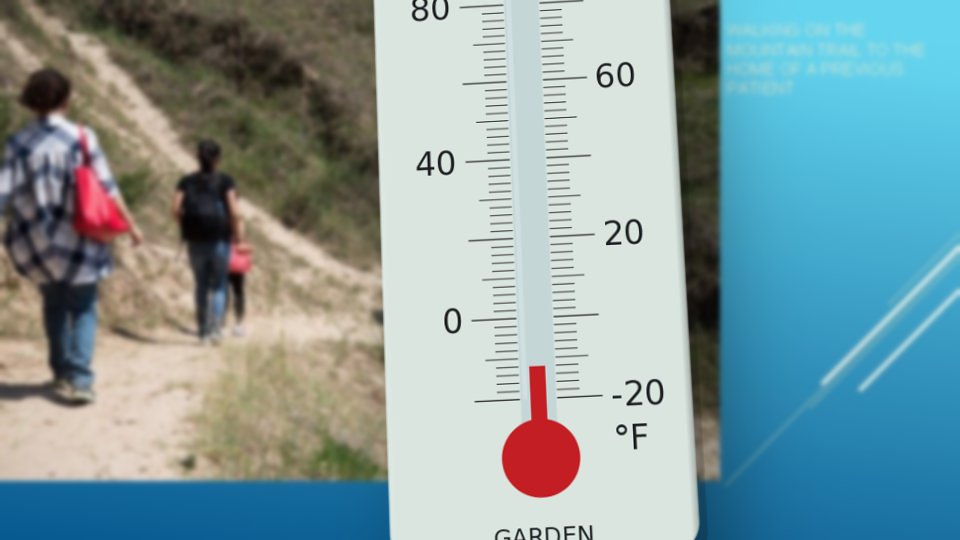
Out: °F -12
